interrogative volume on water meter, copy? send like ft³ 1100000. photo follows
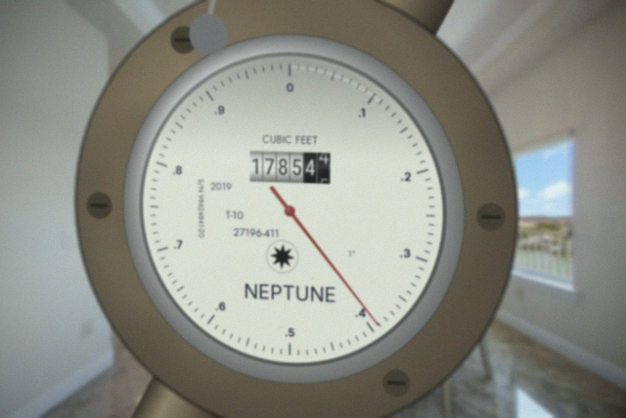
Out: ft³ 178544.39
